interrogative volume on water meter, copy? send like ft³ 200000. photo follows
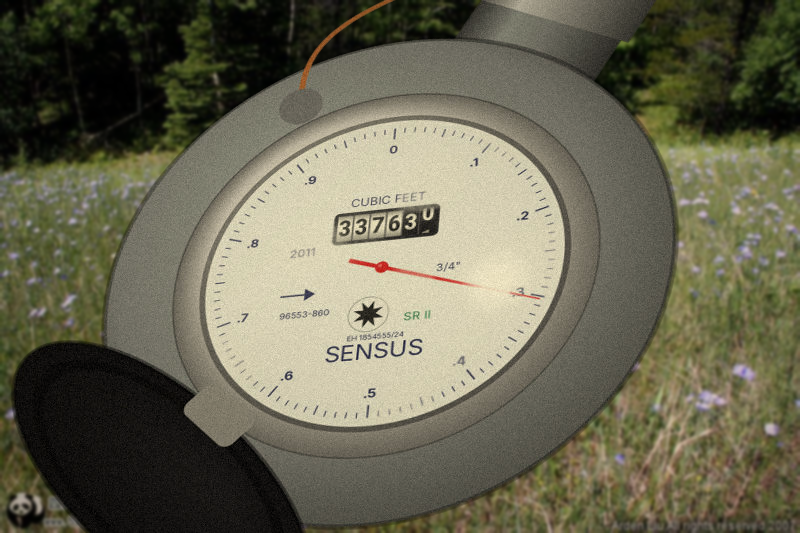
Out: ft³ 337630.30
